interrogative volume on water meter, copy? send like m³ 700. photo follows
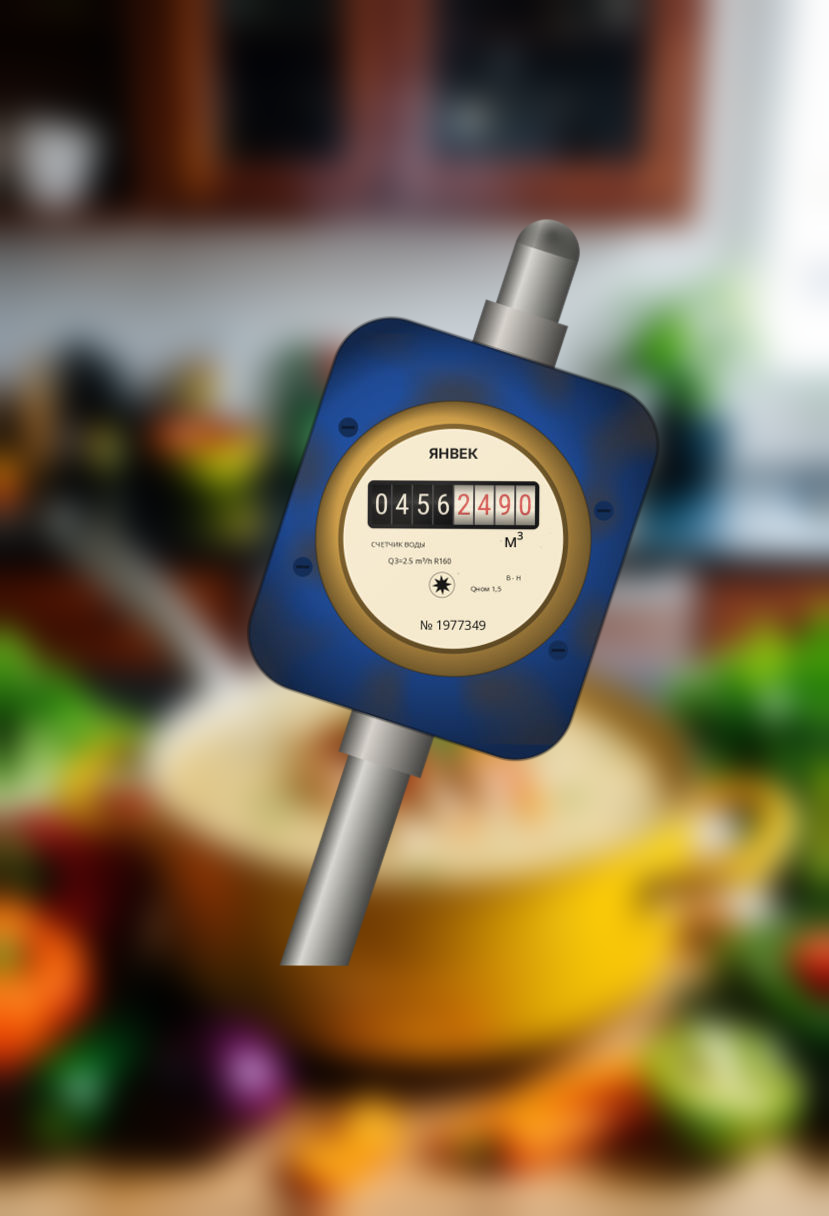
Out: m³ 456.2490
